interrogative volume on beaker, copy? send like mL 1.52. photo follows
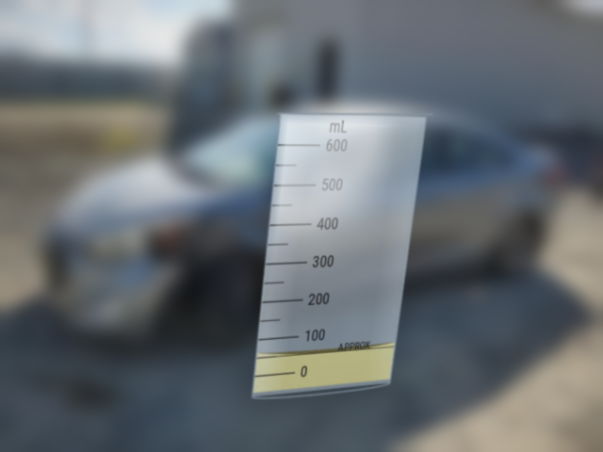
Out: mL 50
